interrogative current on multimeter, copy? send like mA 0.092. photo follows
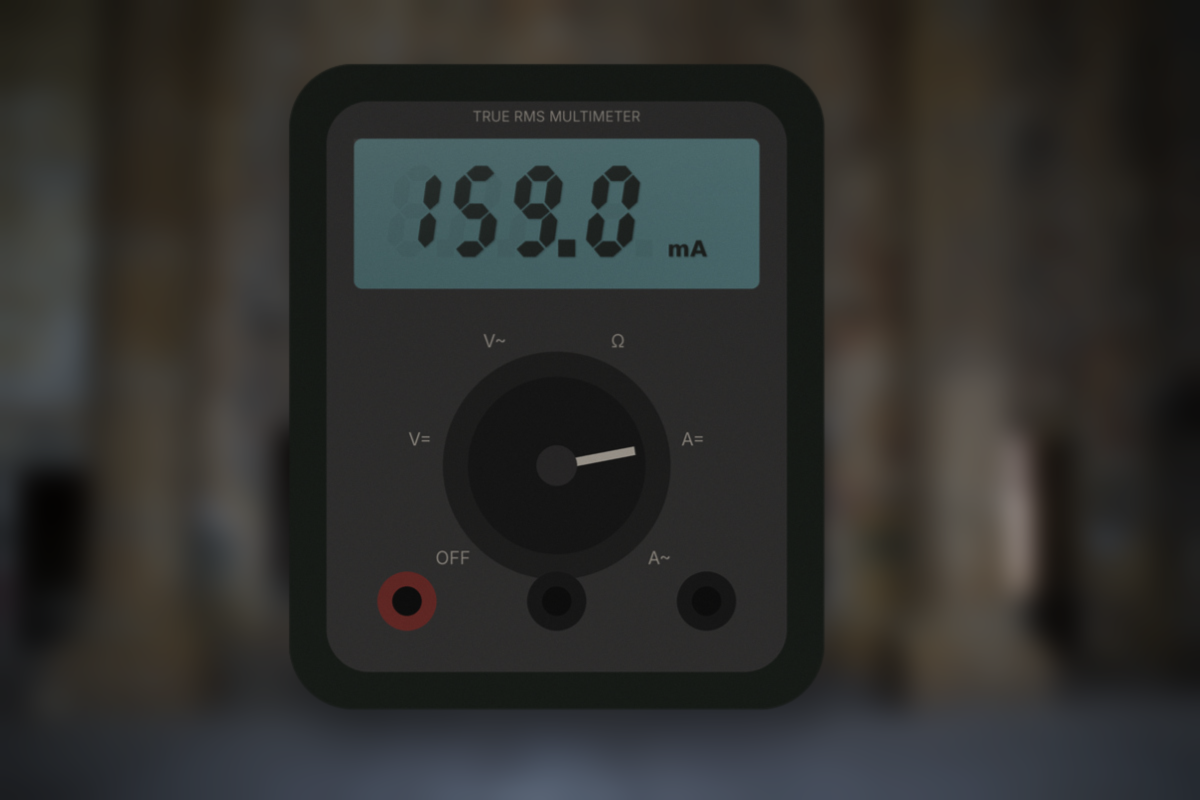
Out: mA 159.0
